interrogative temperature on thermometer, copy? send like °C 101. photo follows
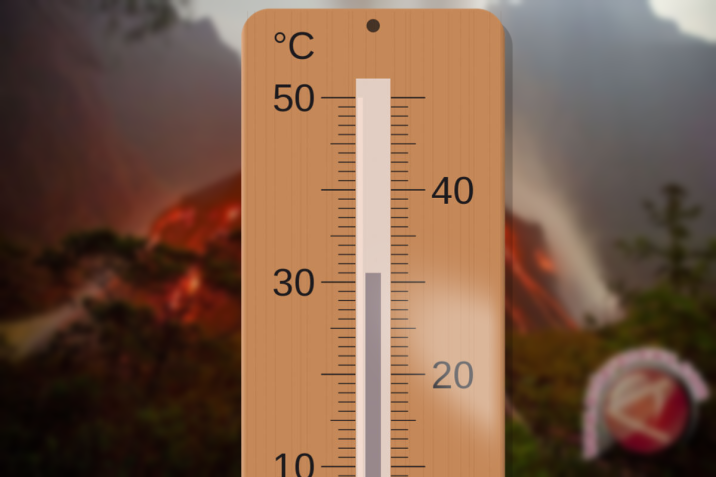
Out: °C 31
